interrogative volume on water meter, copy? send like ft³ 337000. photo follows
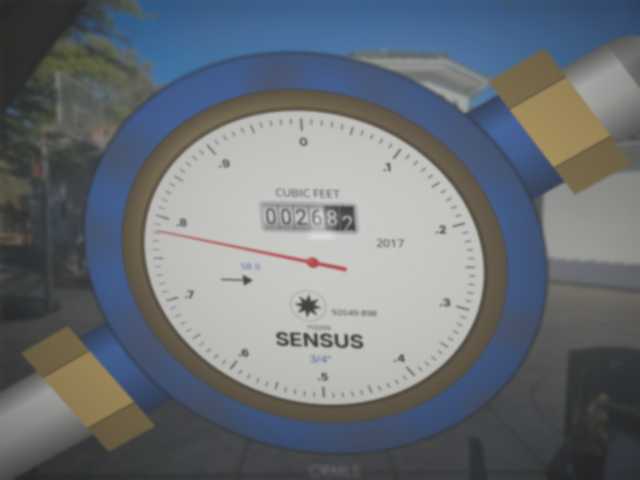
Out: ft³ 2681.78
